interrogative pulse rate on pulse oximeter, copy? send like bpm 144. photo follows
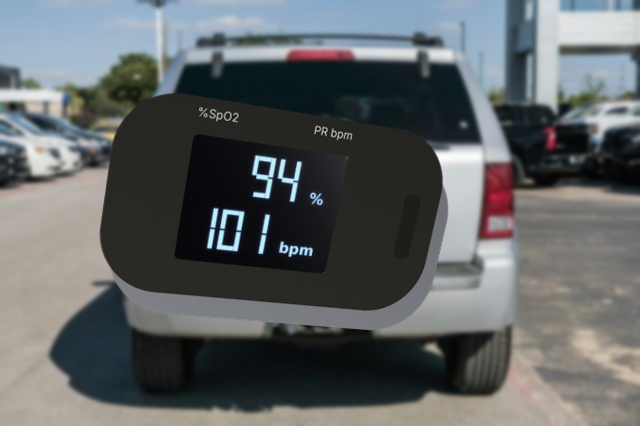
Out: bpm 101
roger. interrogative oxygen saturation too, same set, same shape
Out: % 94
